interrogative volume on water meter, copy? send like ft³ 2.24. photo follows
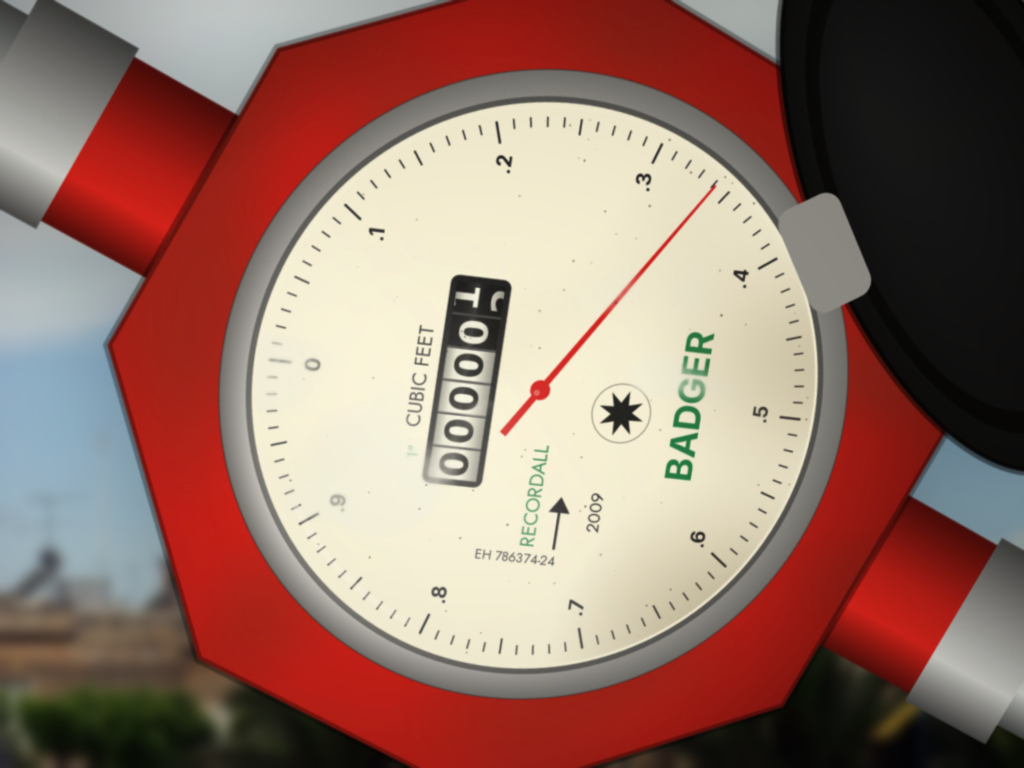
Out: ft³ 1.34
